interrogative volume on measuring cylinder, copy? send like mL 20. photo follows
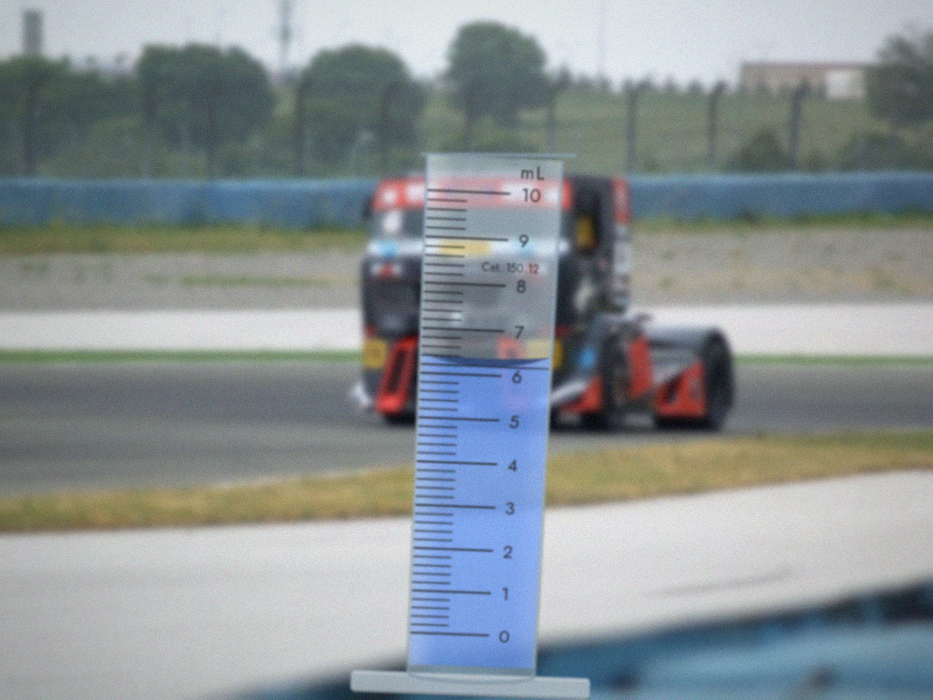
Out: mL 6.2
